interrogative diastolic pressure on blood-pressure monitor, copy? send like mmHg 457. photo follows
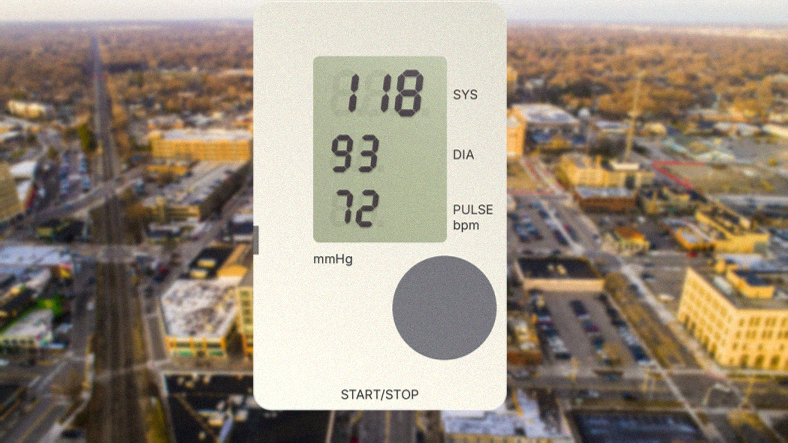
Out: mmHg 93
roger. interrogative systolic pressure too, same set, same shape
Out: mmHg 118
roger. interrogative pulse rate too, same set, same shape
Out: bpm 72
